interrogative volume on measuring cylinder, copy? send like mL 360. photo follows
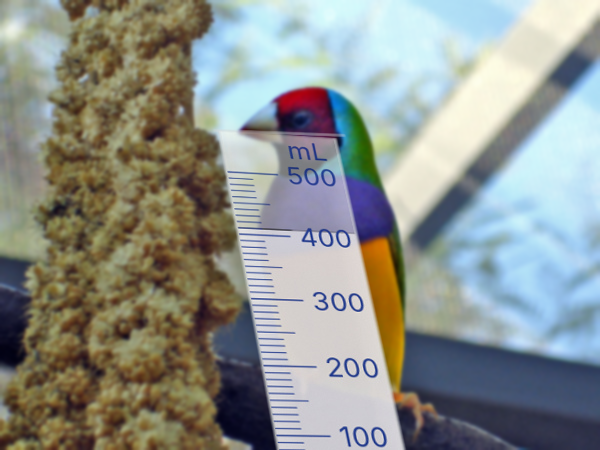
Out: mL 410
